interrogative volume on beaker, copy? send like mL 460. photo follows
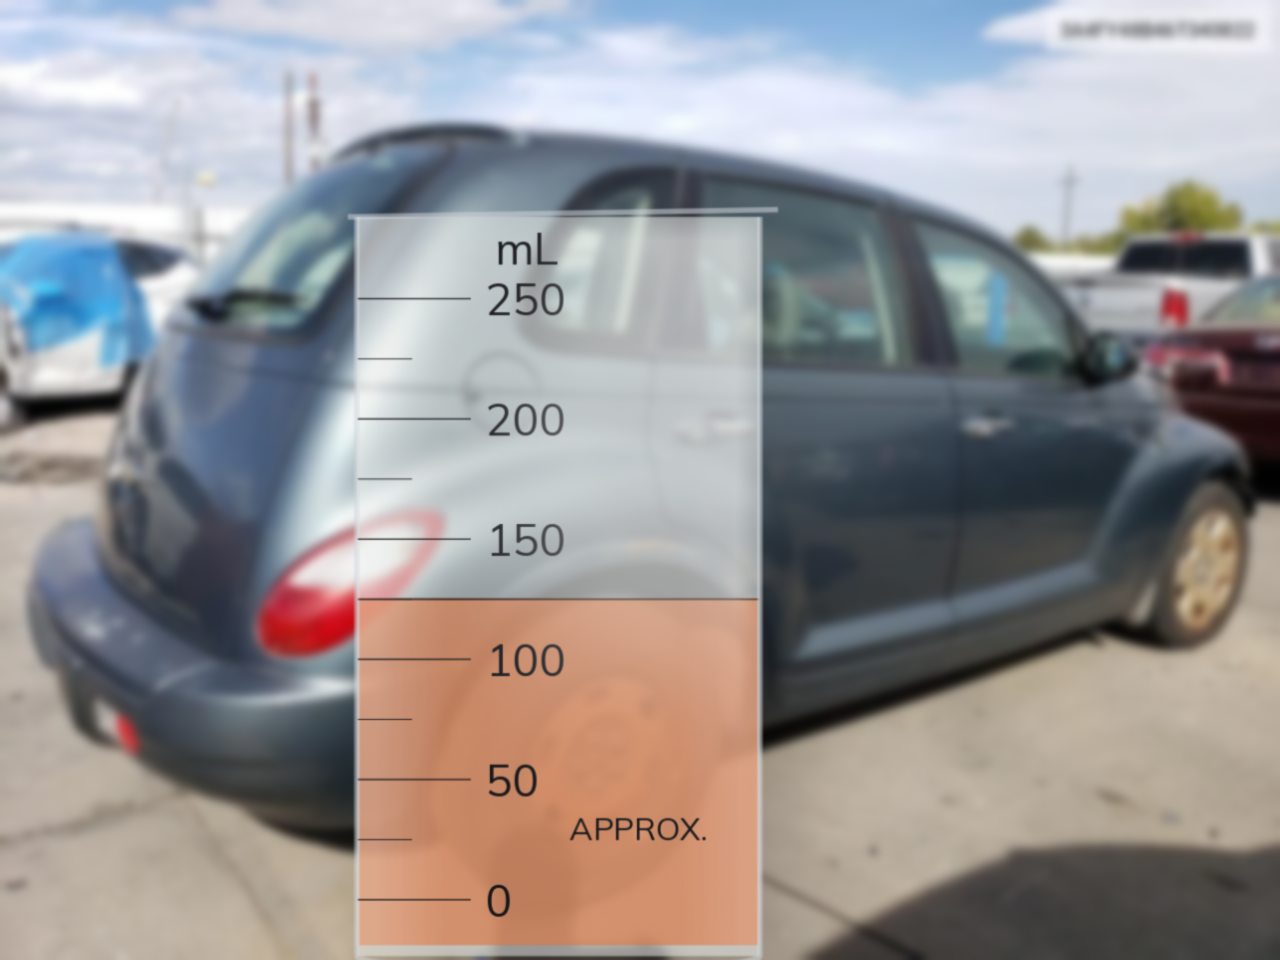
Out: mL 125
